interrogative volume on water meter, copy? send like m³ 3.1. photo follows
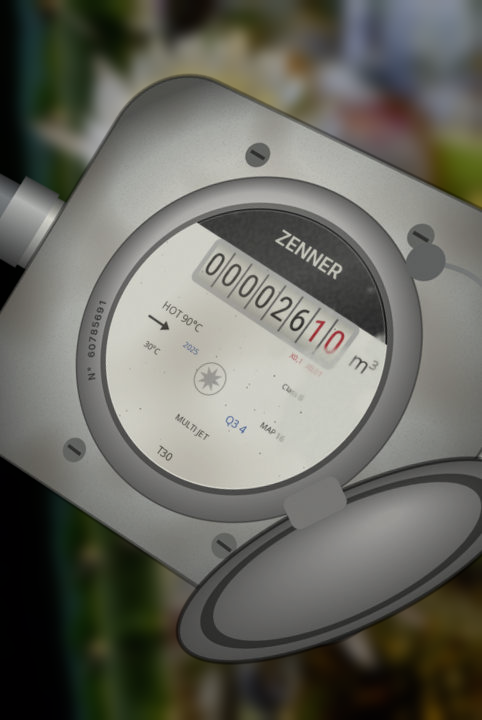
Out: m³ 26.10
